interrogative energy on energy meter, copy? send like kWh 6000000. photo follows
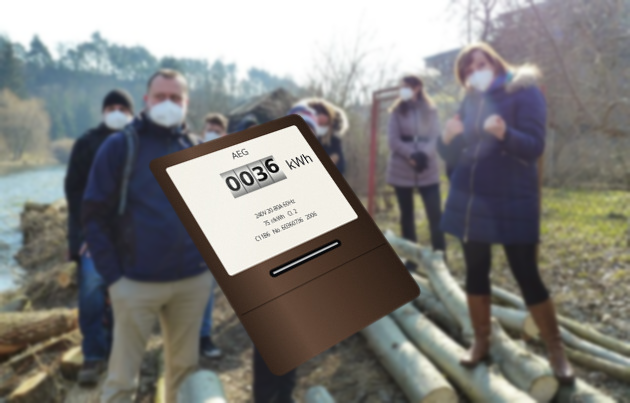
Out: kWh 36
